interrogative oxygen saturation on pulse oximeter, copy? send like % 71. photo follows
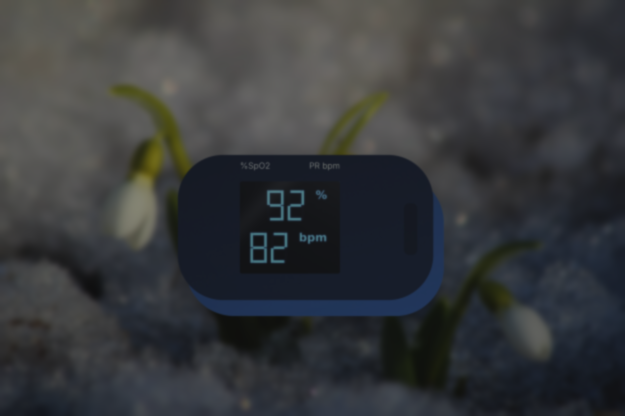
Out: % 92
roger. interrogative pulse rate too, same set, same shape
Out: bpm 82
